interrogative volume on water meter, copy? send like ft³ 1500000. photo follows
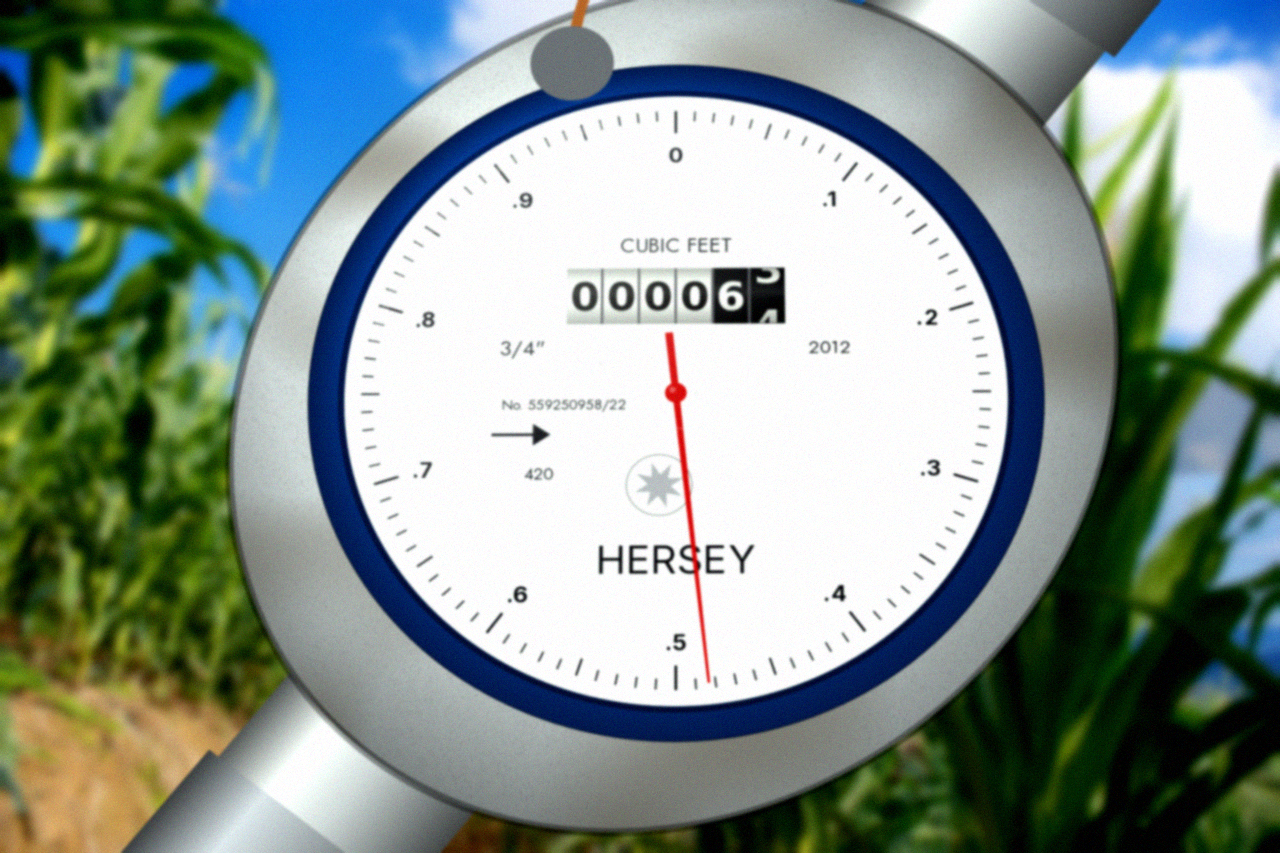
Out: ft³ 63.48
